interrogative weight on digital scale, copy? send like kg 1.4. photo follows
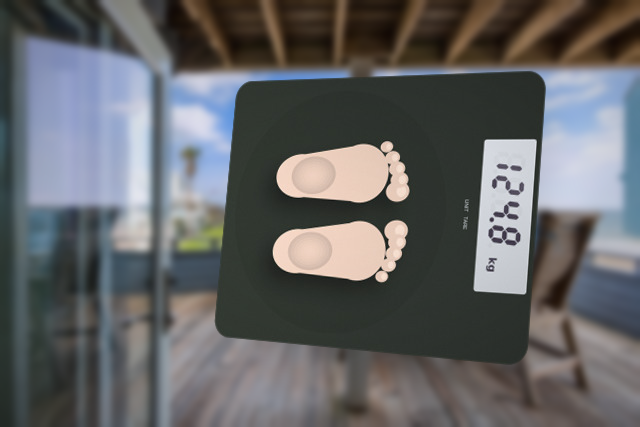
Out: kg 124.8
